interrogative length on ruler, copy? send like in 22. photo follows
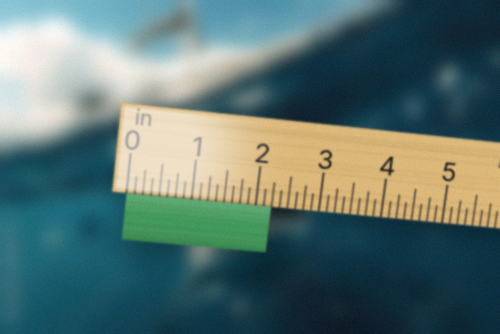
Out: in 2.25
